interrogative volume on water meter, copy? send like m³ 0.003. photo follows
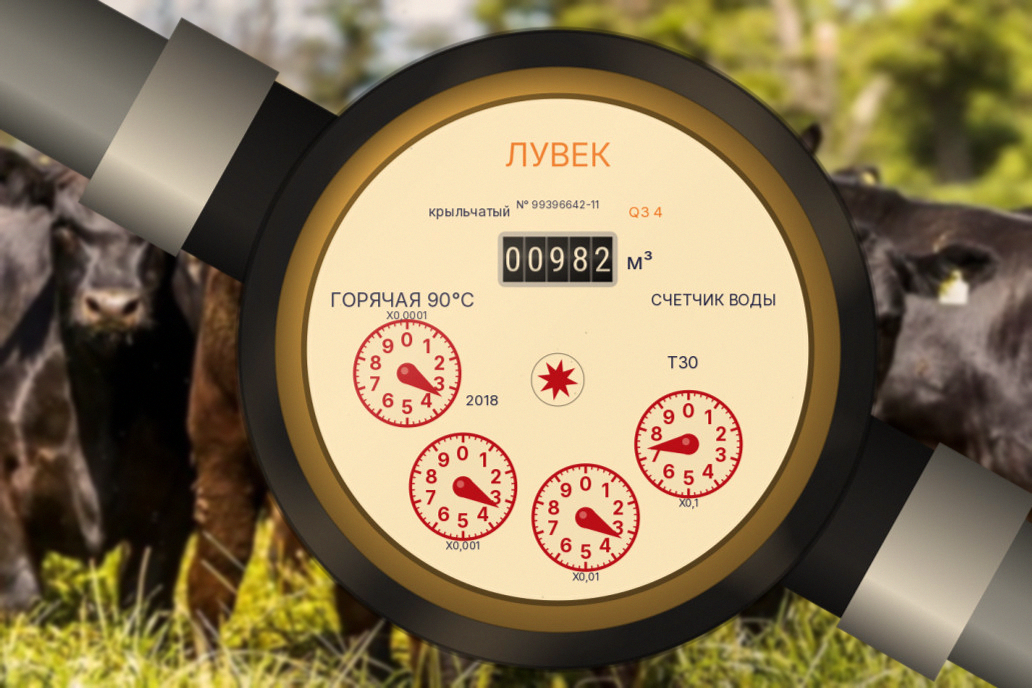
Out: m³ 982.7333
